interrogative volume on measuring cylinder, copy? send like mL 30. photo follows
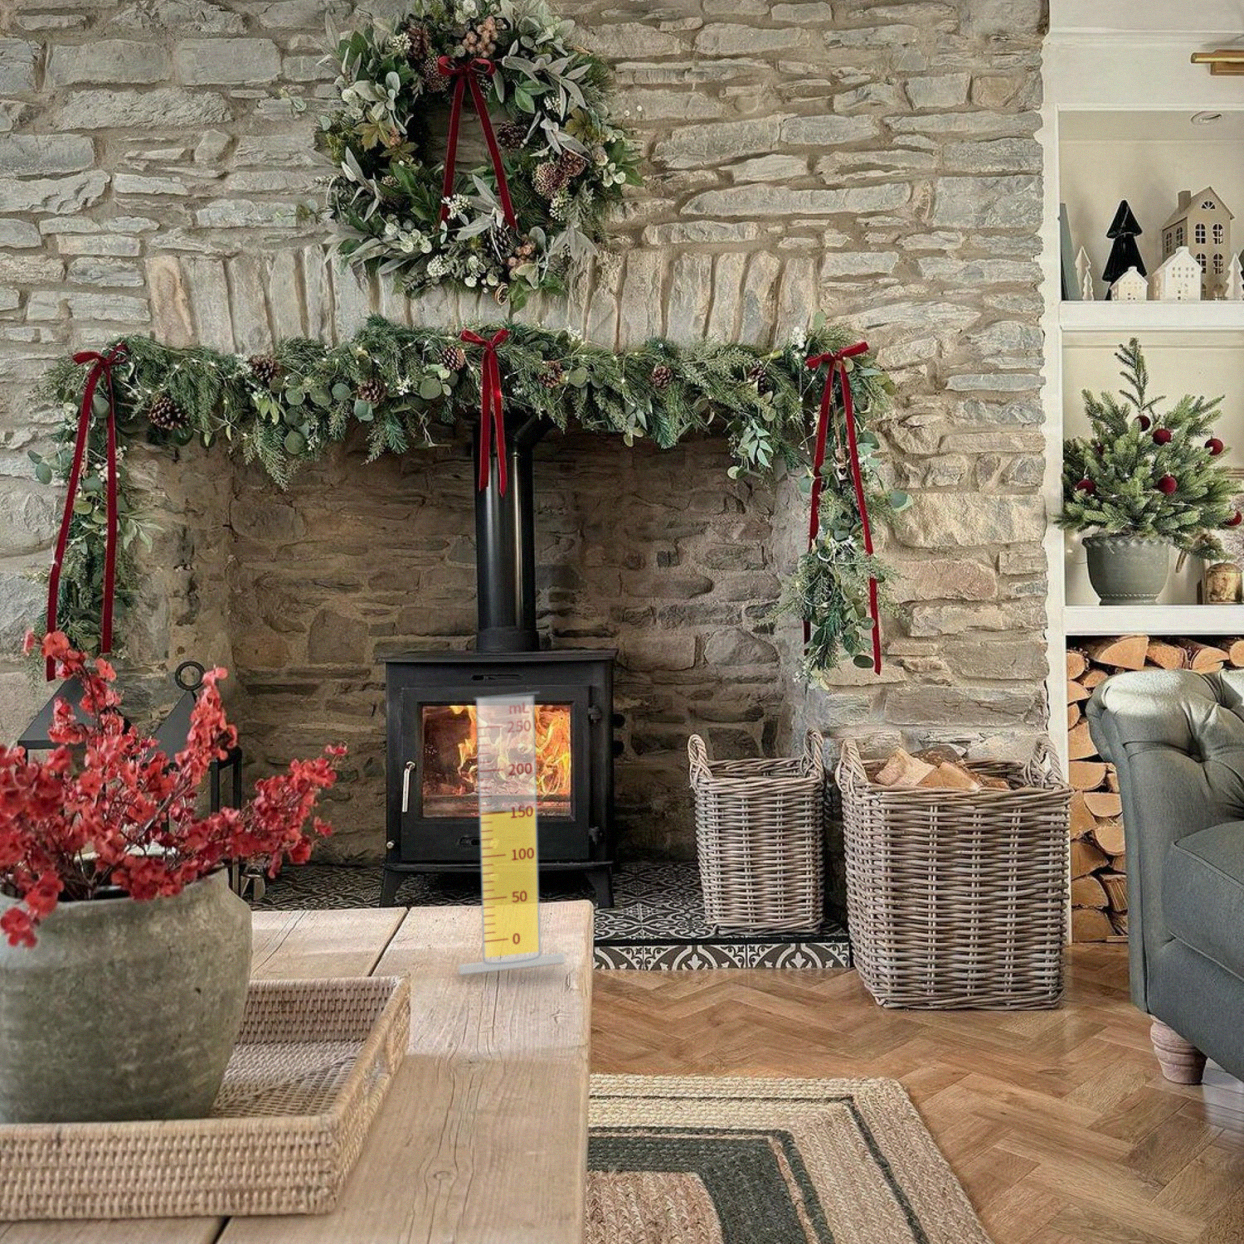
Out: mL 150
